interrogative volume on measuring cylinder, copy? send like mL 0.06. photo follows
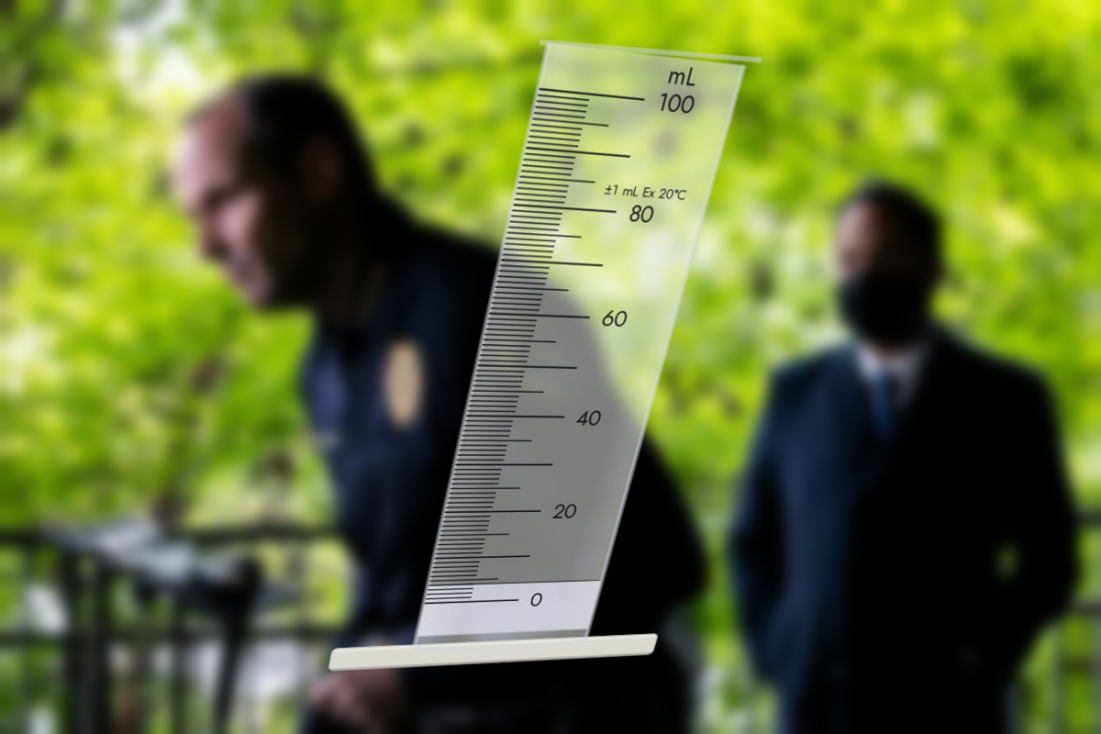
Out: mL 4
